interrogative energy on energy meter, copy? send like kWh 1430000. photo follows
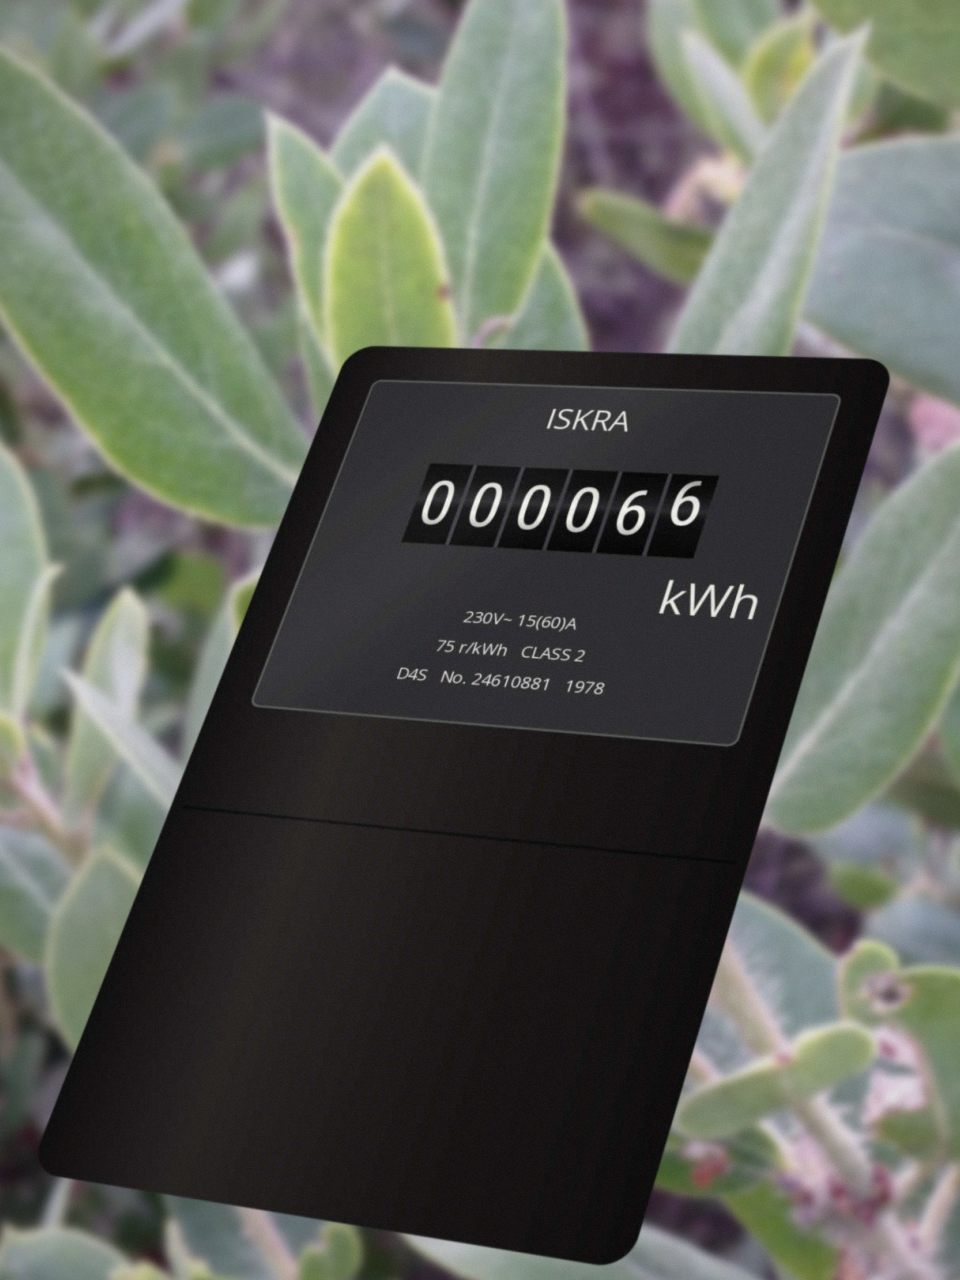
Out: kWh 66
